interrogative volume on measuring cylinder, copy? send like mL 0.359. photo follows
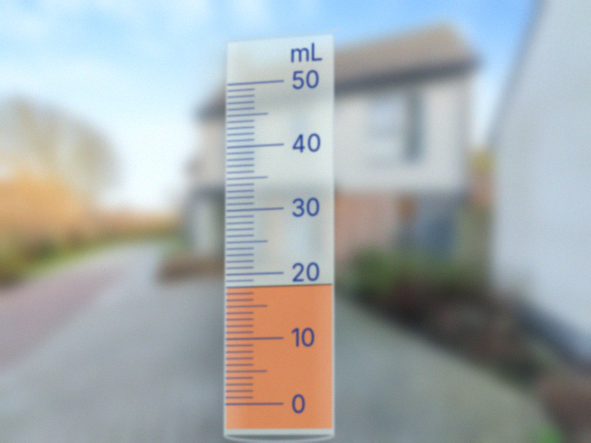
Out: mL 18
